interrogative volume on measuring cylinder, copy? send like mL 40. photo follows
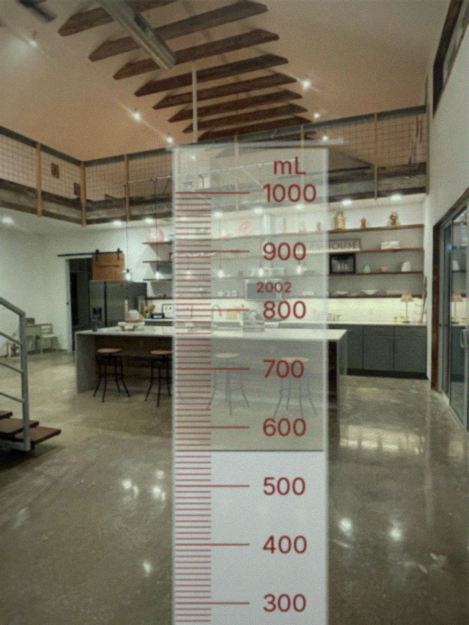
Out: mL 560
